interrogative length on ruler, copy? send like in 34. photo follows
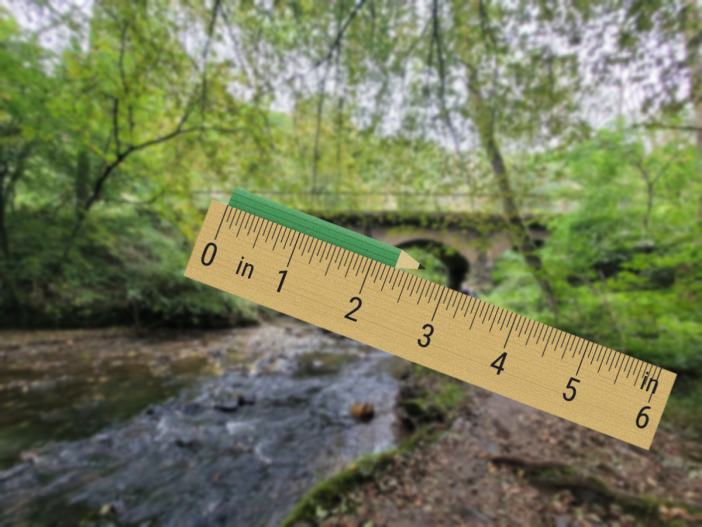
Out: in 2.6875
